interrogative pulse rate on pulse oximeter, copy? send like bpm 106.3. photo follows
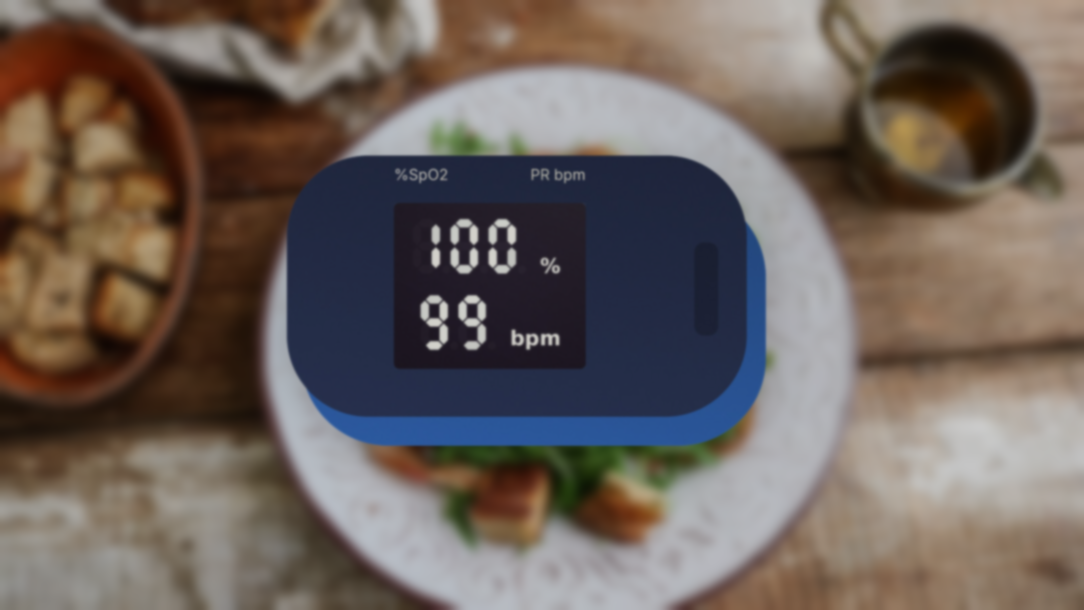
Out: bpm 99
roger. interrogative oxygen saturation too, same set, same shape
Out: % 100
